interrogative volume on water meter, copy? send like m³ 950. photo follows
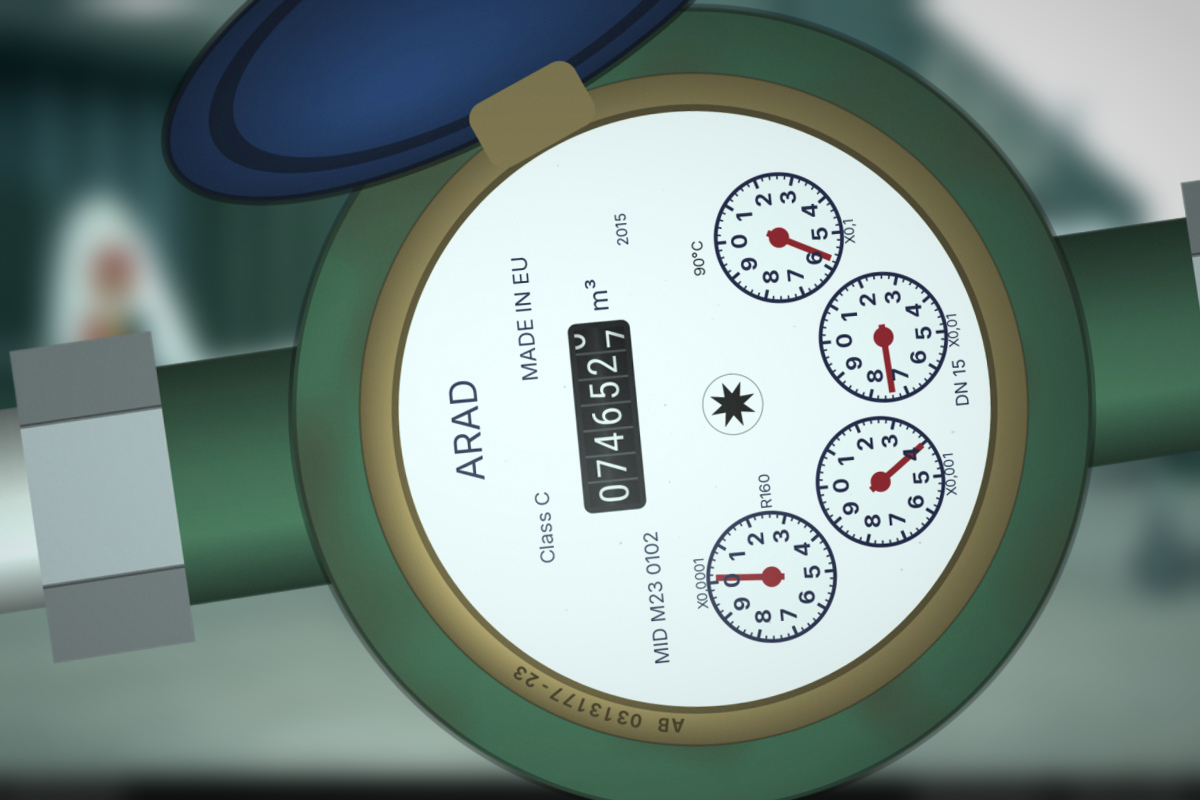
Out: m³ 746526.5740
